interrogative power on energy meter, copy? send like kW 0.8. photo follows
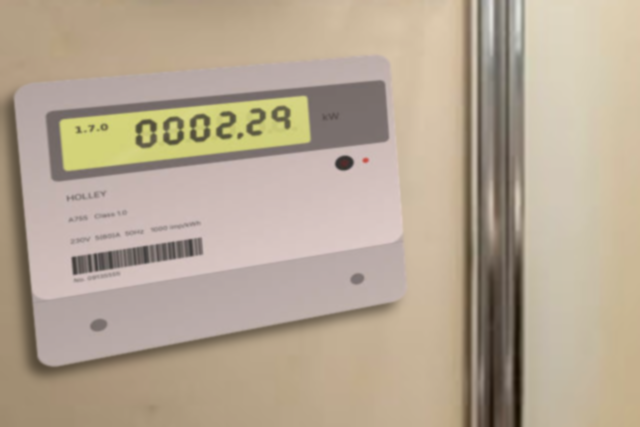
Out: kW 2.29
